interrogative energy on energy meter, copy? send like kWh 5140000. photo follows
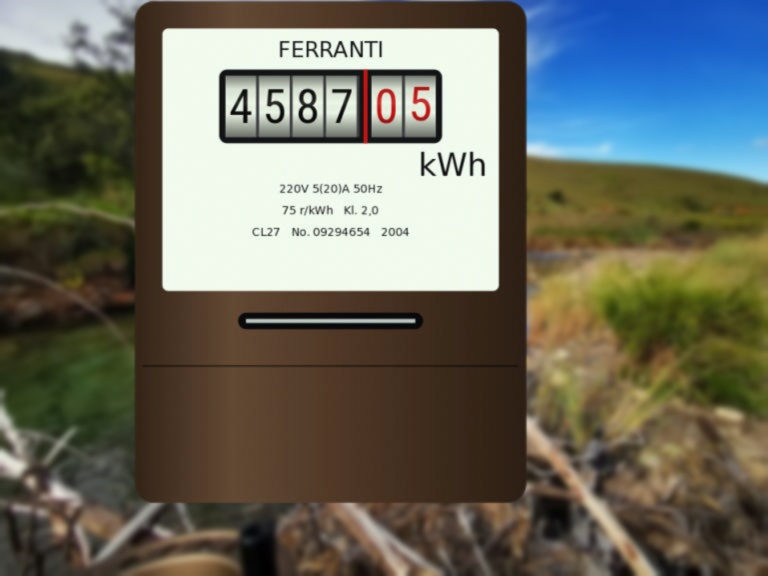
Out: kWh 4587.05
